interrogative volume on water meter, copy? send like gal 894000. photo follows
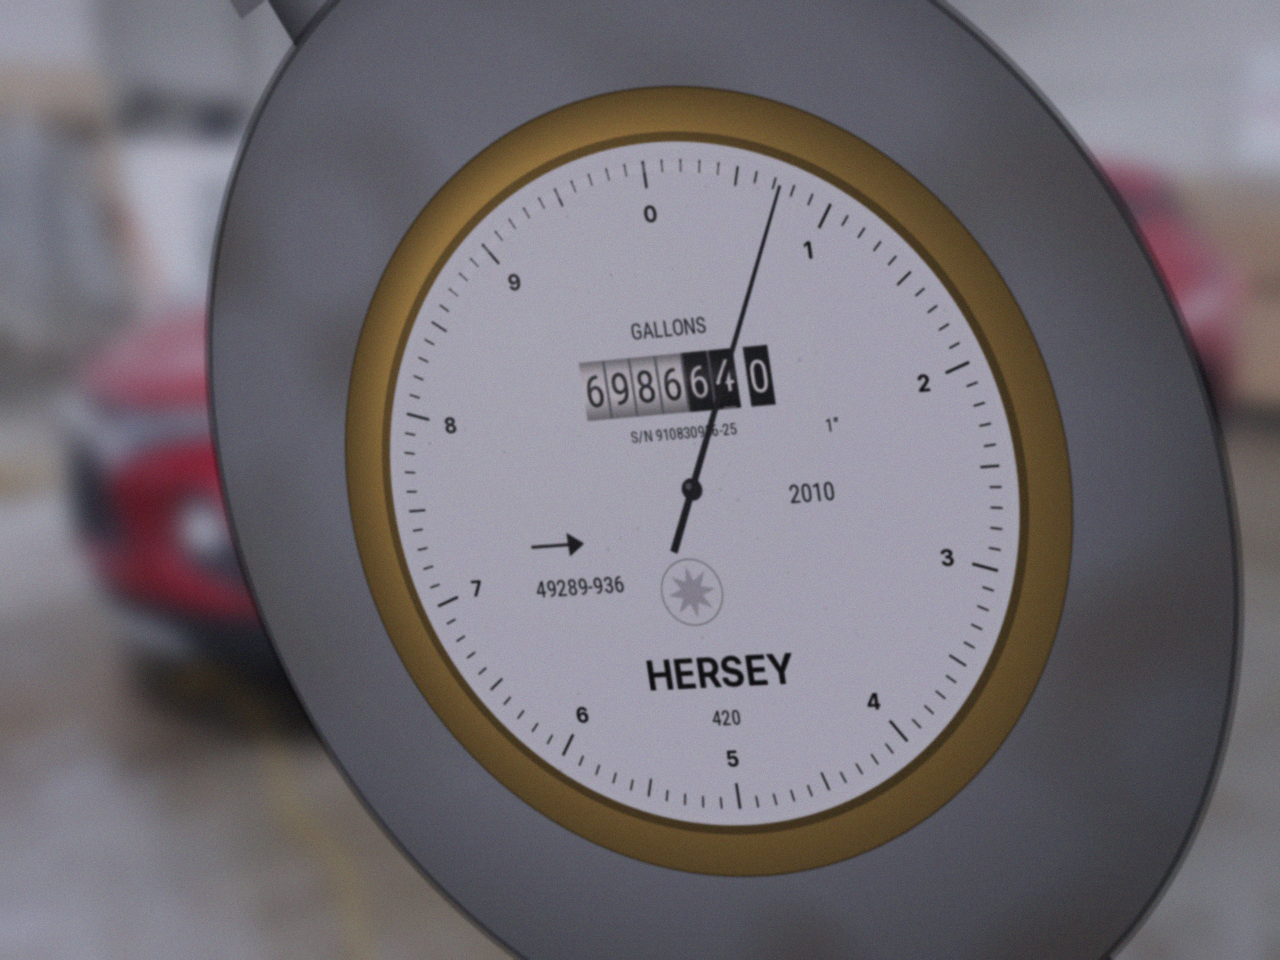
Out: gal 6986640.7
